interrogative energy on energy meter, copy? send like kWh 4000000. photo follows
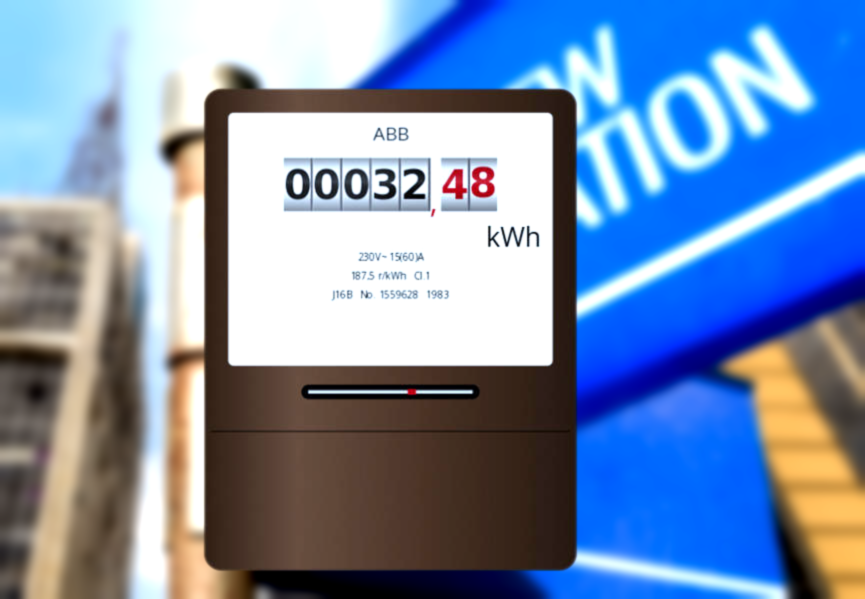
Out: kWh 32.48
